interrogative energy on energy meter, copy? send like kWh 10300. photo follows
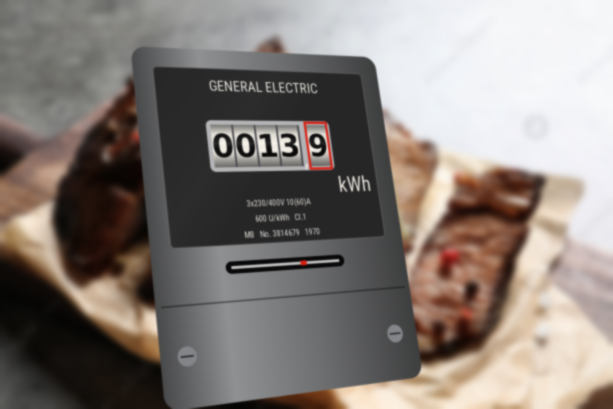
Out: kWh 13.9
